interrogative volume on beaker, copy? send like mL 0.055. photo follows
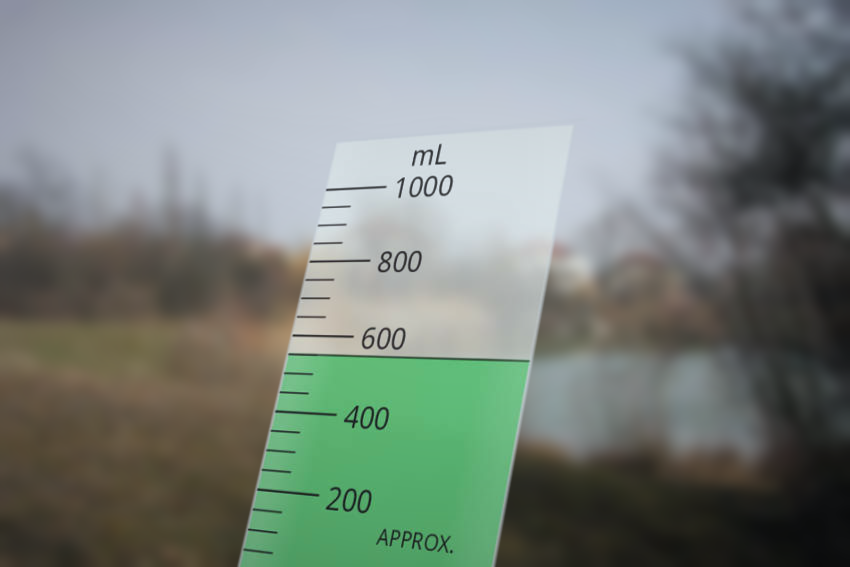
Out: mL 550
